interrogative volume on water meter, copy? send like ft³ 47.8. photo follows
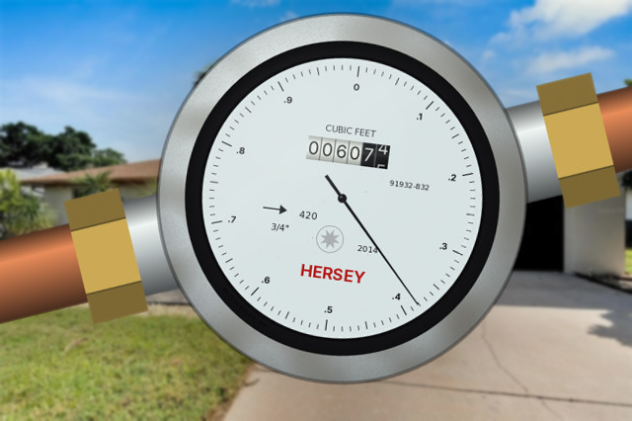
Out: ft³ 6074.38
